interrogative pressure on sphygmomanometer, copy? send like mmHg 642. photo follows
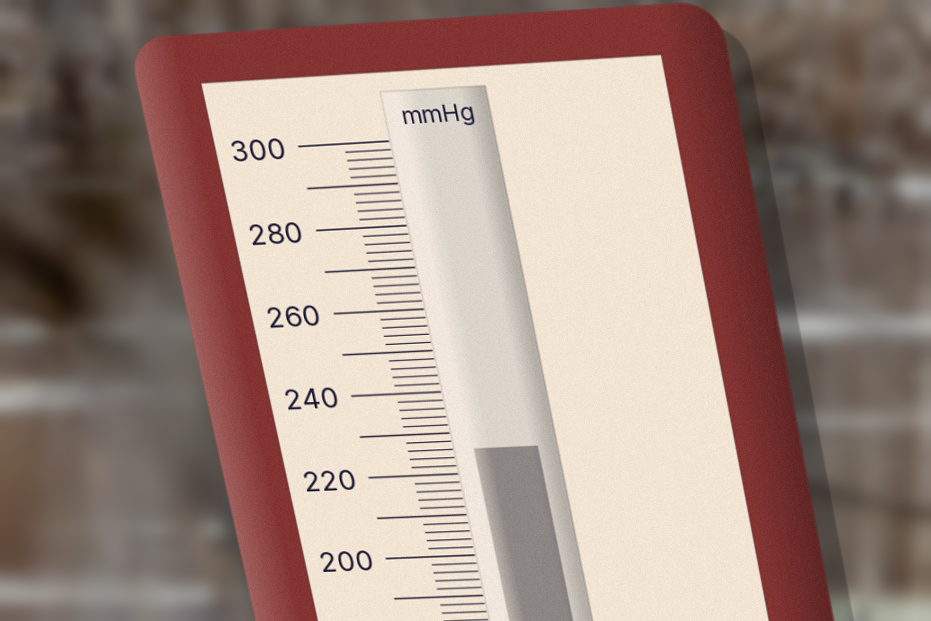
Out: mmHg 226
